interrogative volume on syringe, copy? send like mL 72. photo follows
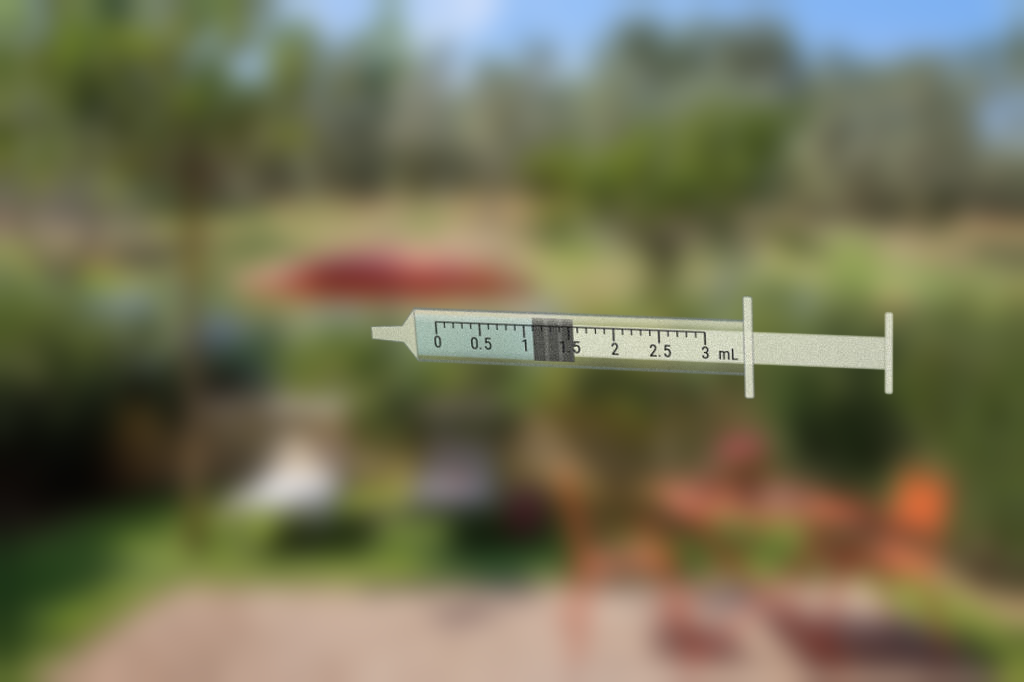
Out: mL 1.1
